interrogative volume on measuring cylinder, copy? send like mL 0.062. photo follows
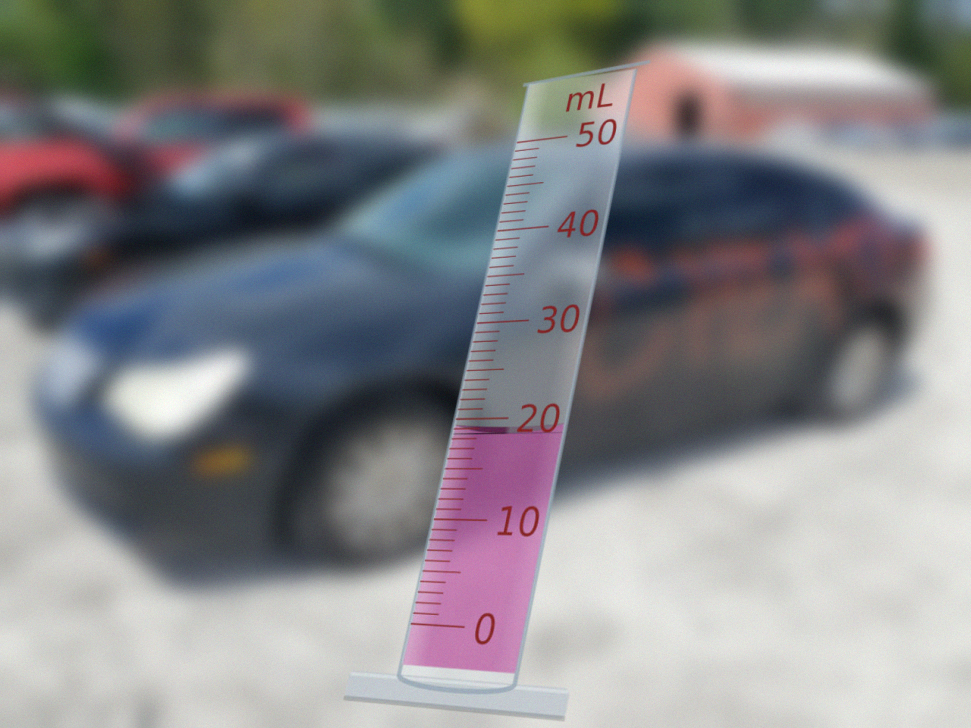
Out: mL 18.5
